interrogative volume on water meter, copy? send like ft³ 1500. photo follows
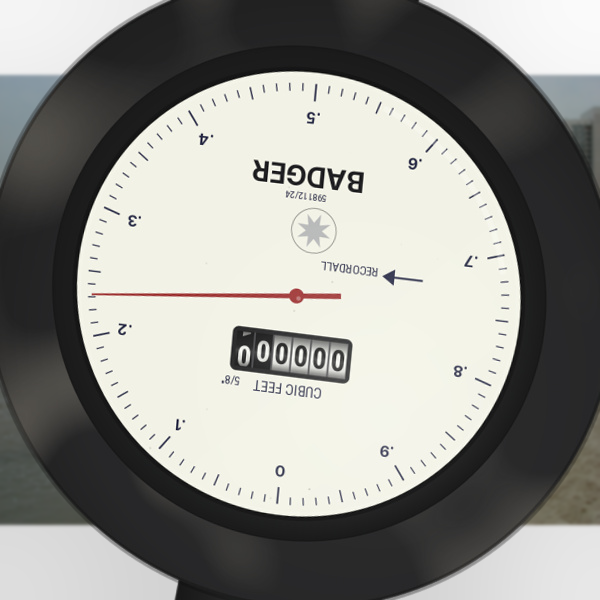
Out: ft³ 0.23
